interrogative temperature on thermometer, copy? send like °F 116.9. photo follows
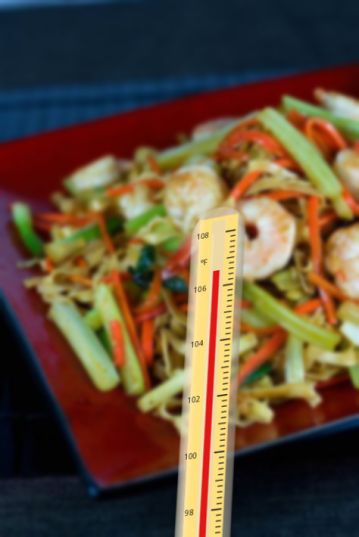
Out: °F 106.6
